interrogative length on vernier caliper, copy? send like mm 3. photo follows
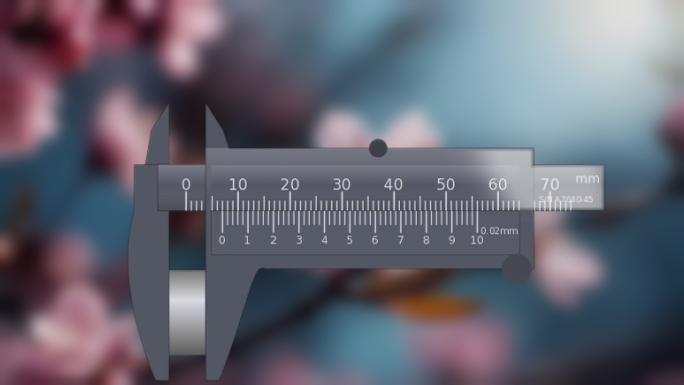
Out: mm 7.0
